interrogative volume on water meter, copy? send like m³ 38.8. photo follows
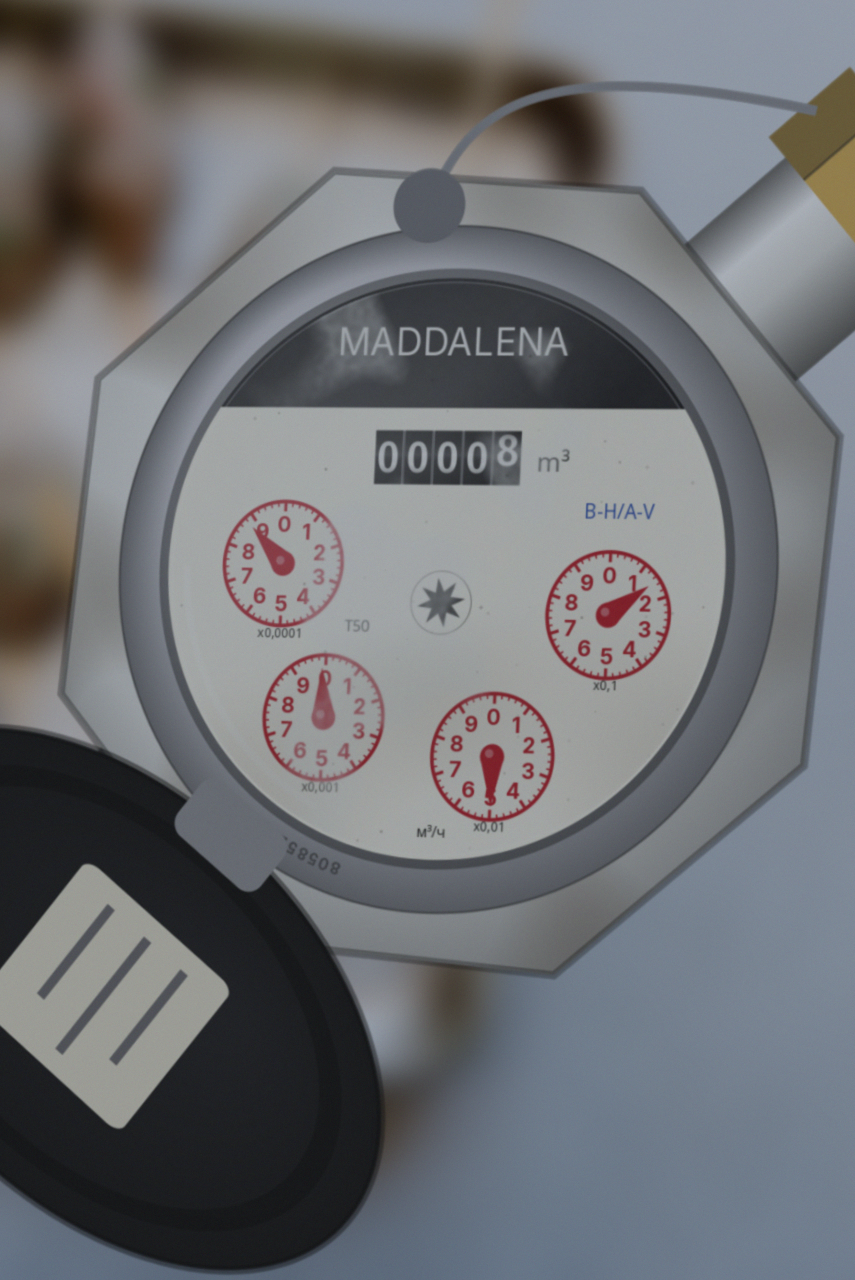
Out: m³ 8.1498
